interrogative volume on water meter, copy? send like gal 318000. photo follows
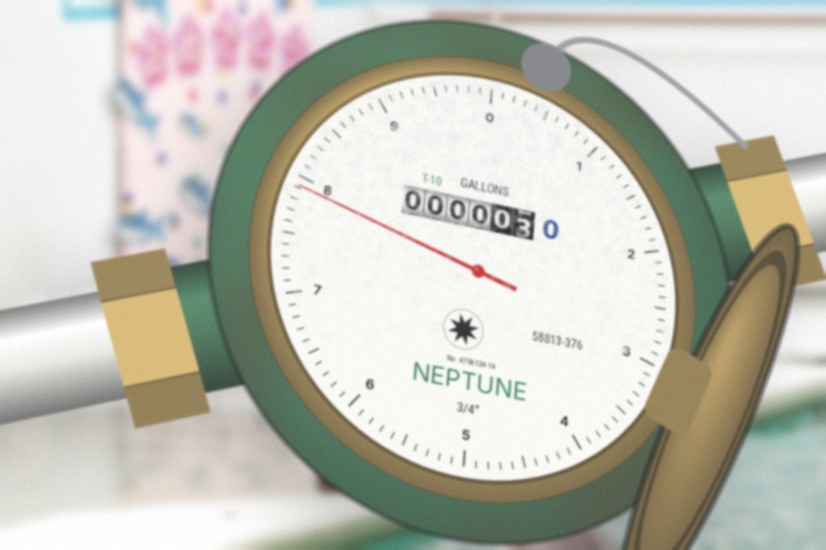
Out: gal 27.9
